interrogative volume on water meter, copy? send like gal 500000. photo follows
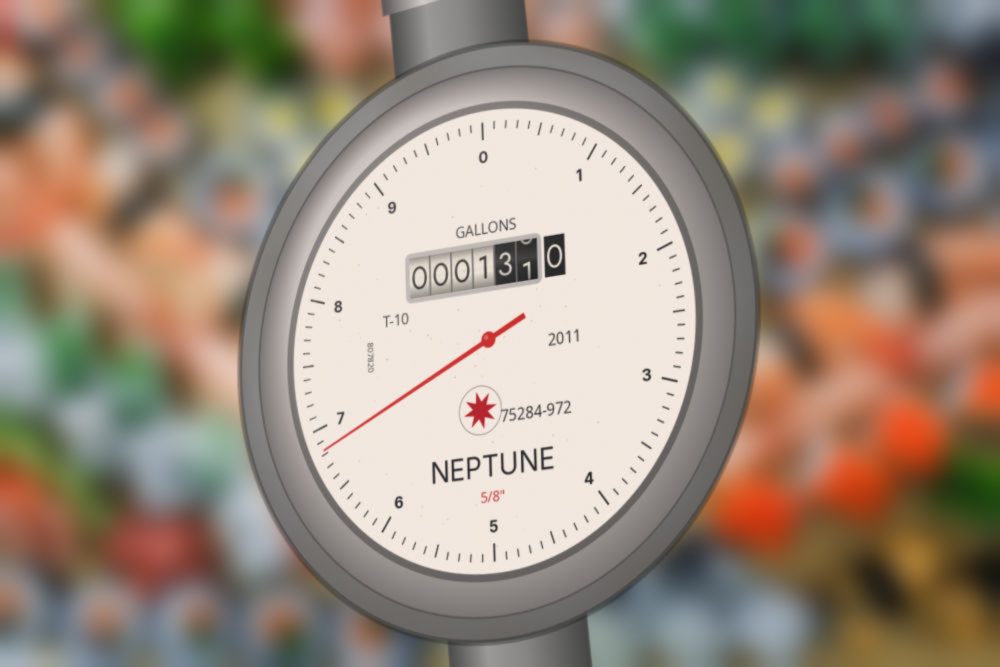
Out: gal 1306.8
